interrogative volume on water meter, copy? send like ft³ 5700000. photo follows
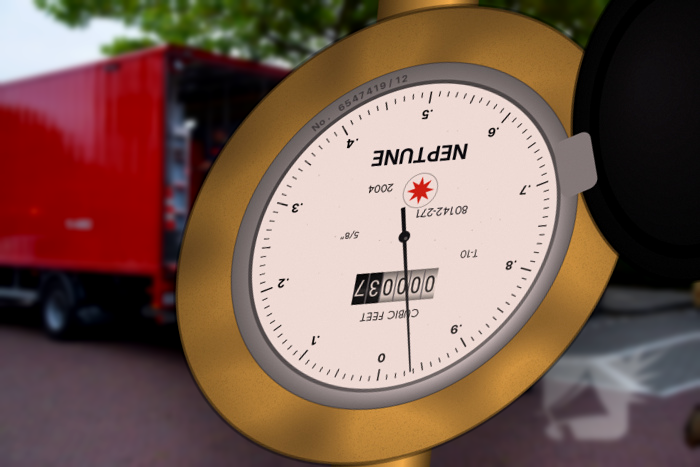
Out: ft³ 36.96
